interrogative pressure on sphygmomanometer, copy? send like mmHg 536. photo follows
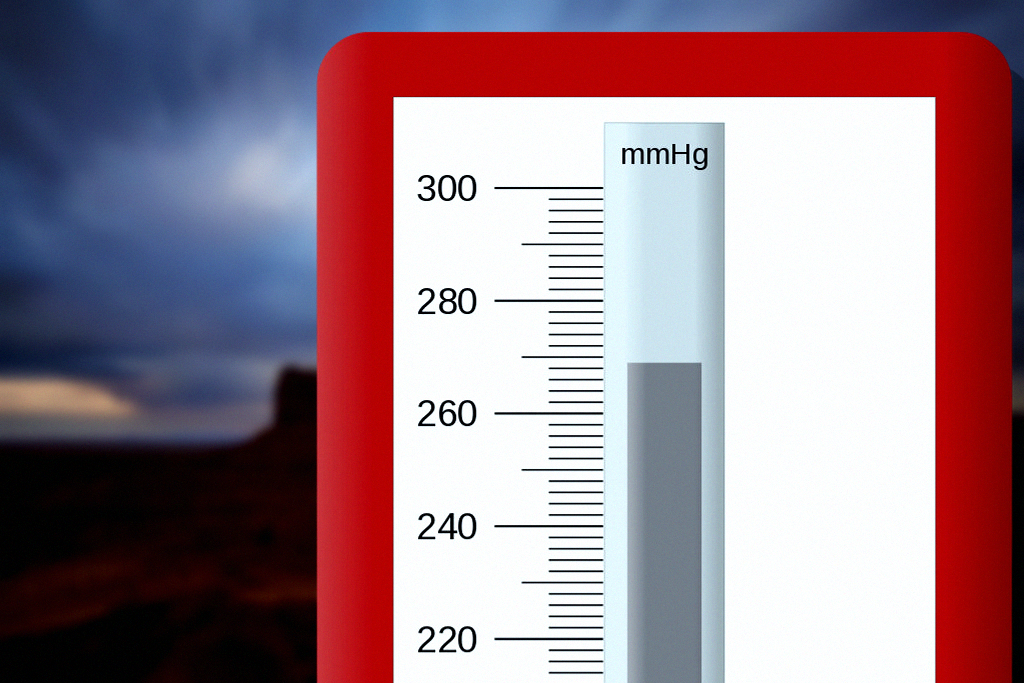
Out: mmHg 269
